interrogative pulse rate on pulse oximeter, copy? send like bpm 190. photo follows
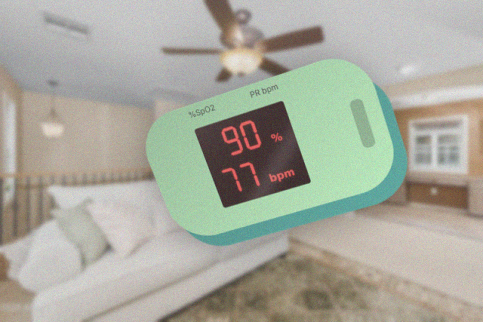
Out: bpm 77
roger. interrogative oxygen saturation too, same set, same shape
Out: % 90
